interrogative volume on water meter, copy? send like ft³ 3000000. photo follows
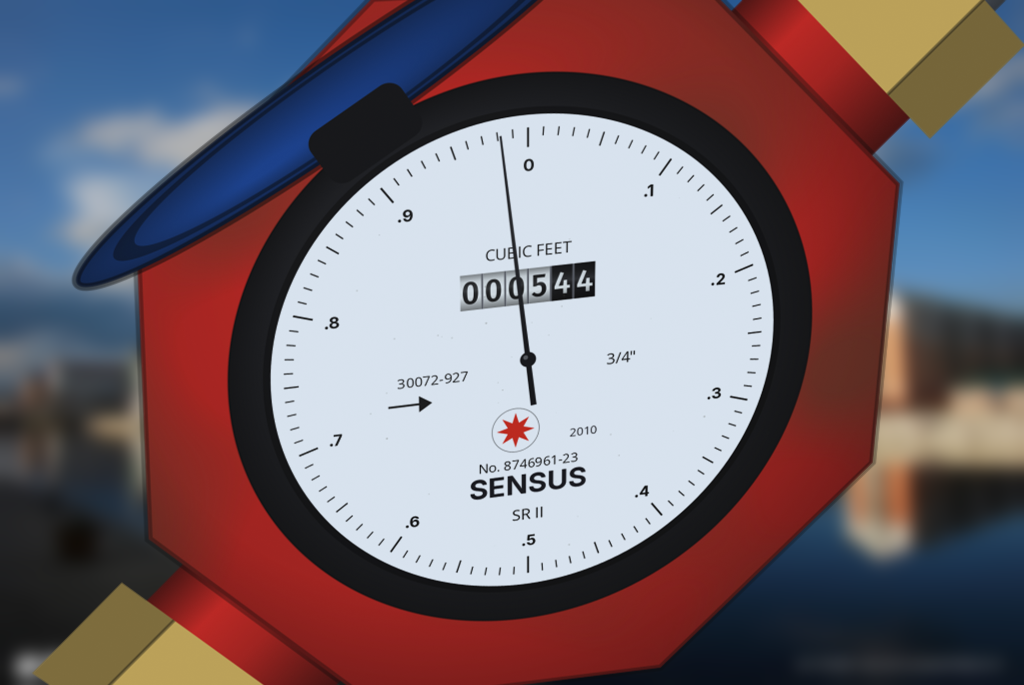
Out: ft³ 543.98
